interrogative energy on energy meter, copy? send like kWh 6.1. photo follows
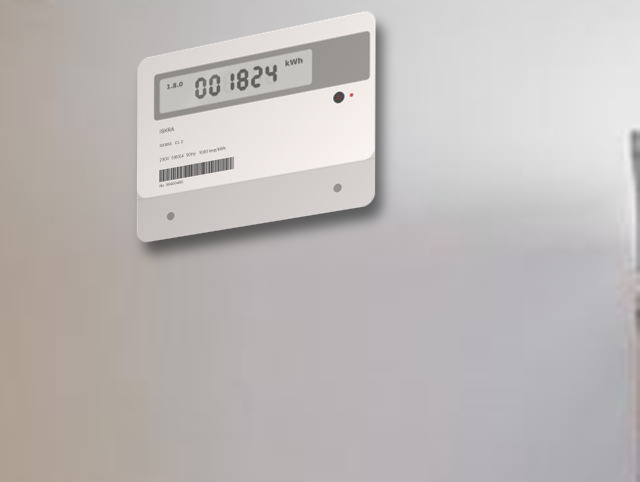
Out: kWh 1824
